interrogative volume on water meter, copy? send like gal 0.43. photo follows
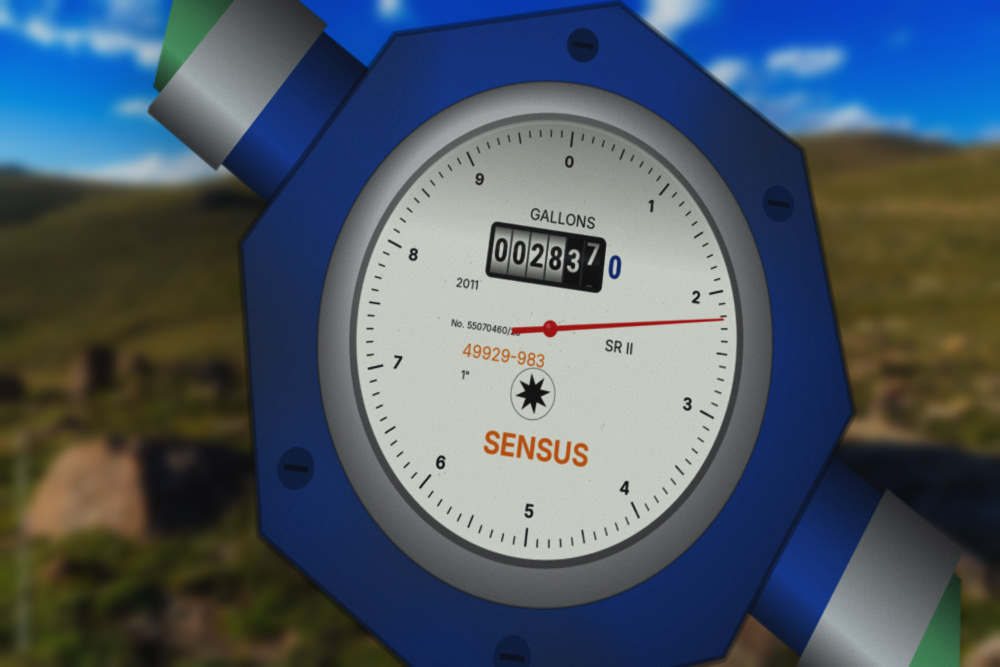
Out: gal 28372.2
